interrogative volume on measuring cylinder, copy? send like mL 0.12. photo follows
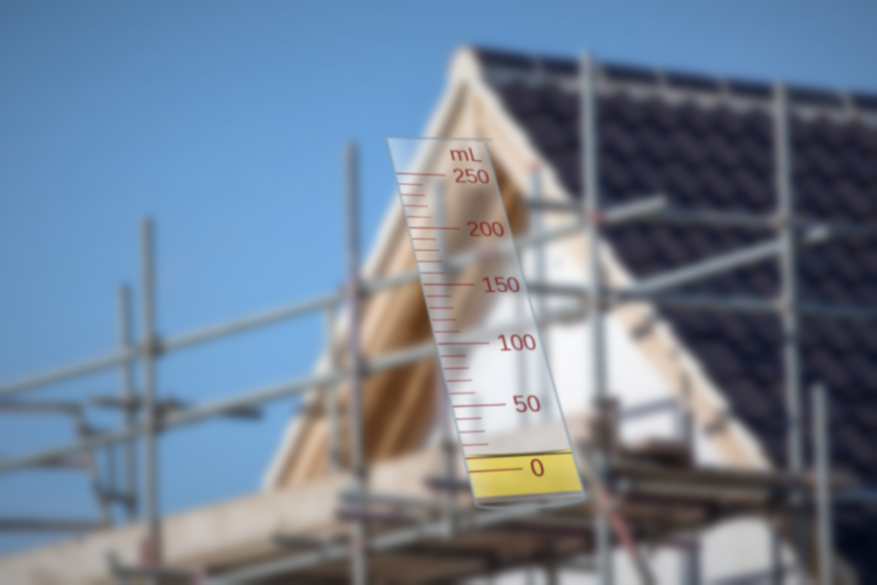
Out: mL 10
